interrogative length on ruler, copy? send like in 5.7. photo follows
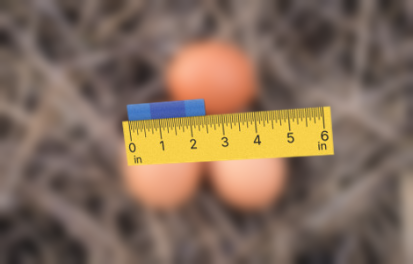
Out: in 2.5
